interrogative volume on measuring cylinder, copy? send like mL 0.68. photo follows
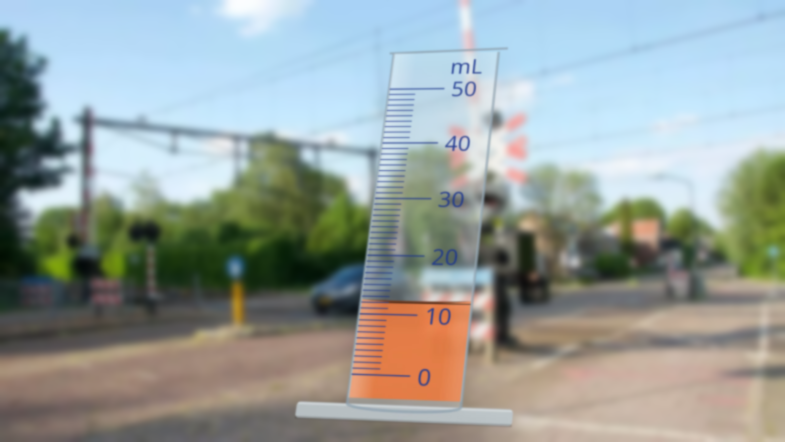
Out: mL 12
